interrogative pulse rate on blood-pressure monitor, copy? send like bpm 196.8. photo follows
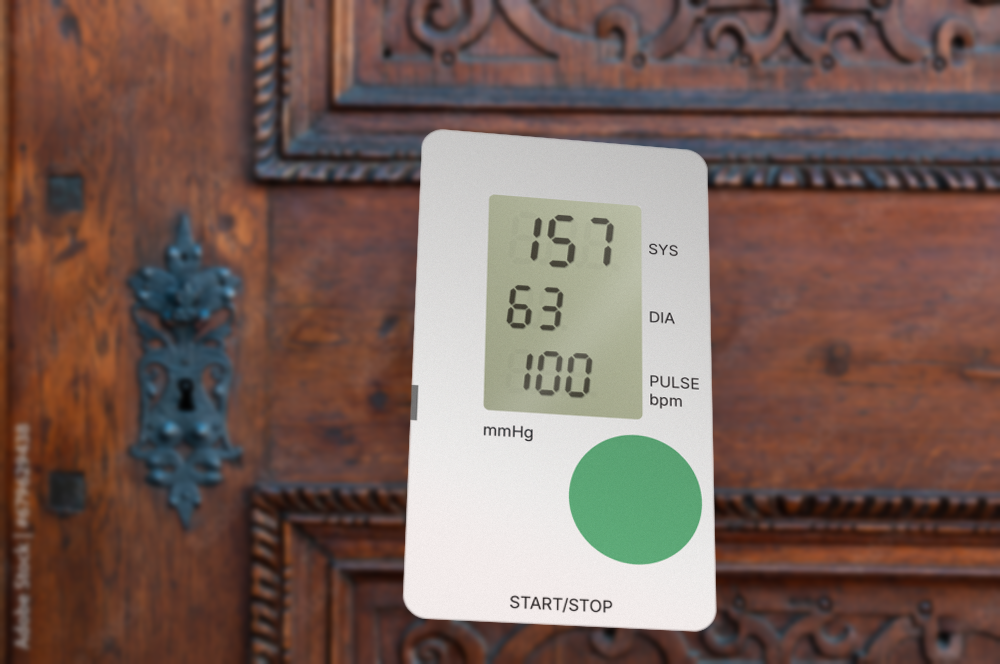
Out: bpm 100
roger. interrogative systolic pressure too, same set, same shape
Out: mmHg 157
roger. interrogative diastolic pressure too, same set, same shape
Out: mmHg 63
